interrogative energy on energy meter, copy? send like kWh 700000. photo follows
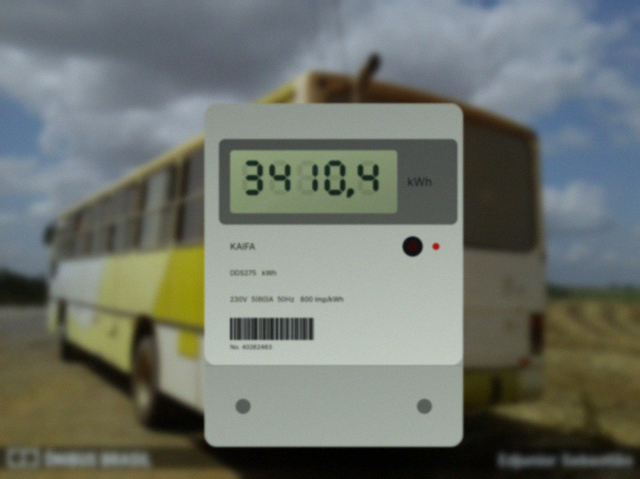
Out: kWh 3410.4
